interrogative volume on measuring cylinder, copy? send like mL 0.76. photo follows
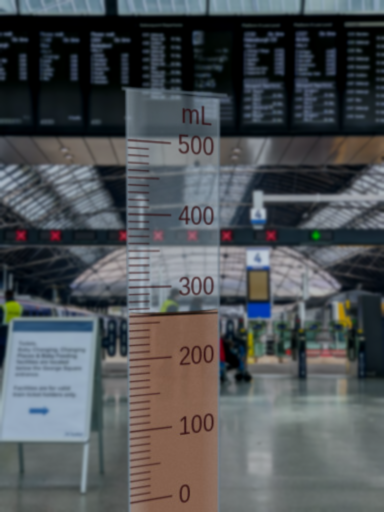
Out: mL 260
